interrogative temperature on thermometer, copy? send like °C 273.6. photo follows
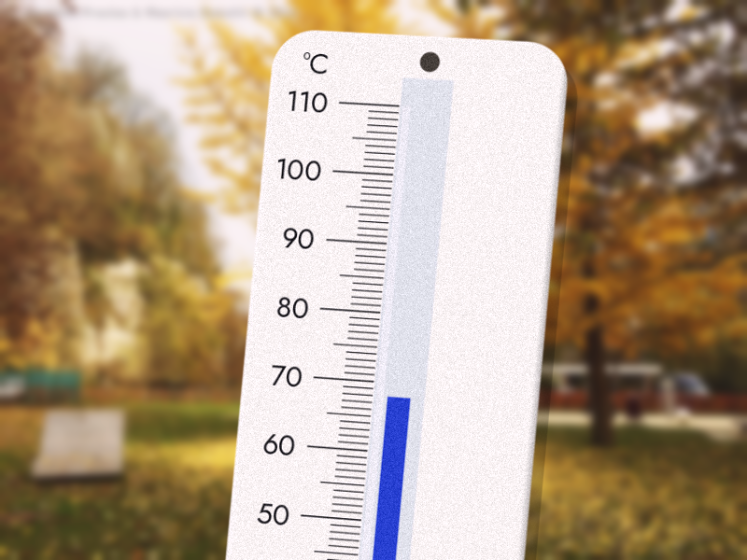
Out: °C 68
